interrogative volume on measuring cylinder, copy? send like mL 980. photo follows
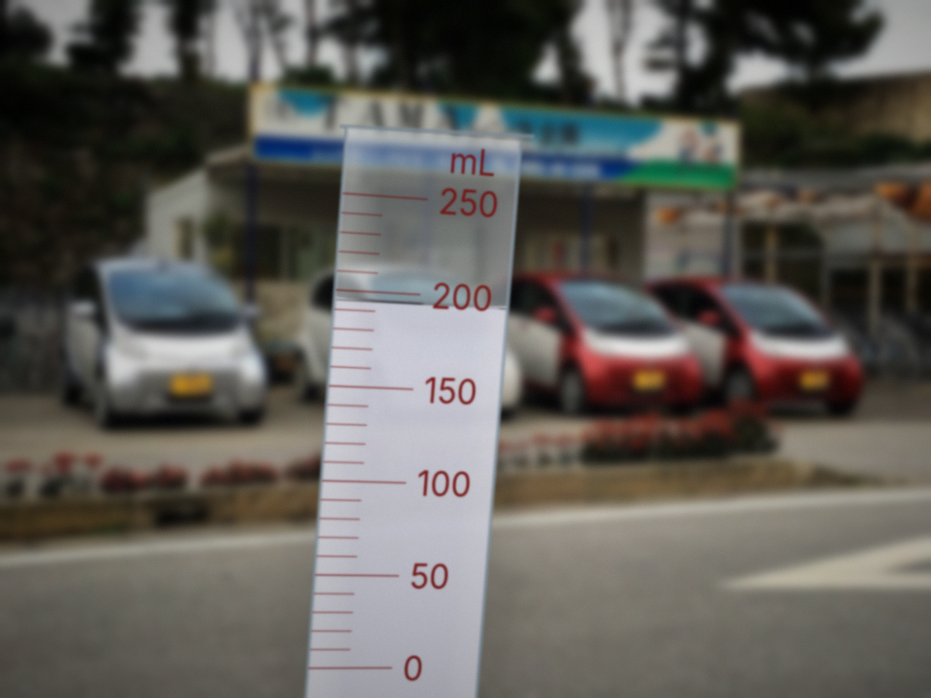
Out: mL 195
